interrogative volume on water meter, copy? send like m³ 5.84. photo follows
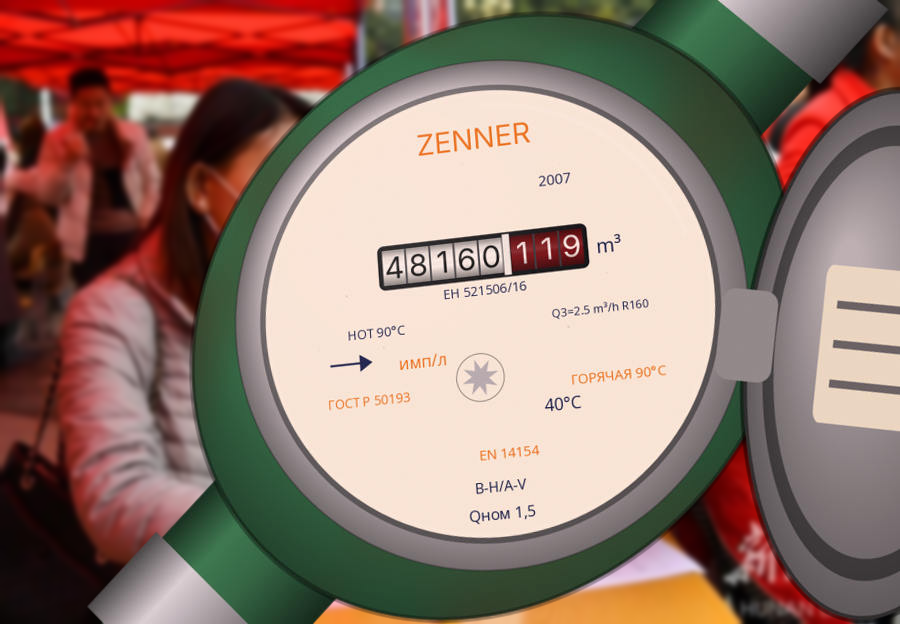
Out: m³ 48160.119
